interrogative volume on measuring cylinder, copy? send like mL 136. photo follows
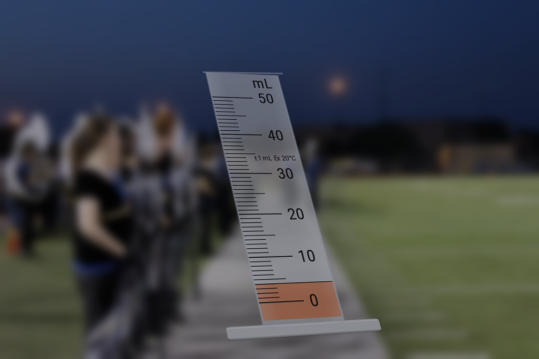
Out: mL 4
